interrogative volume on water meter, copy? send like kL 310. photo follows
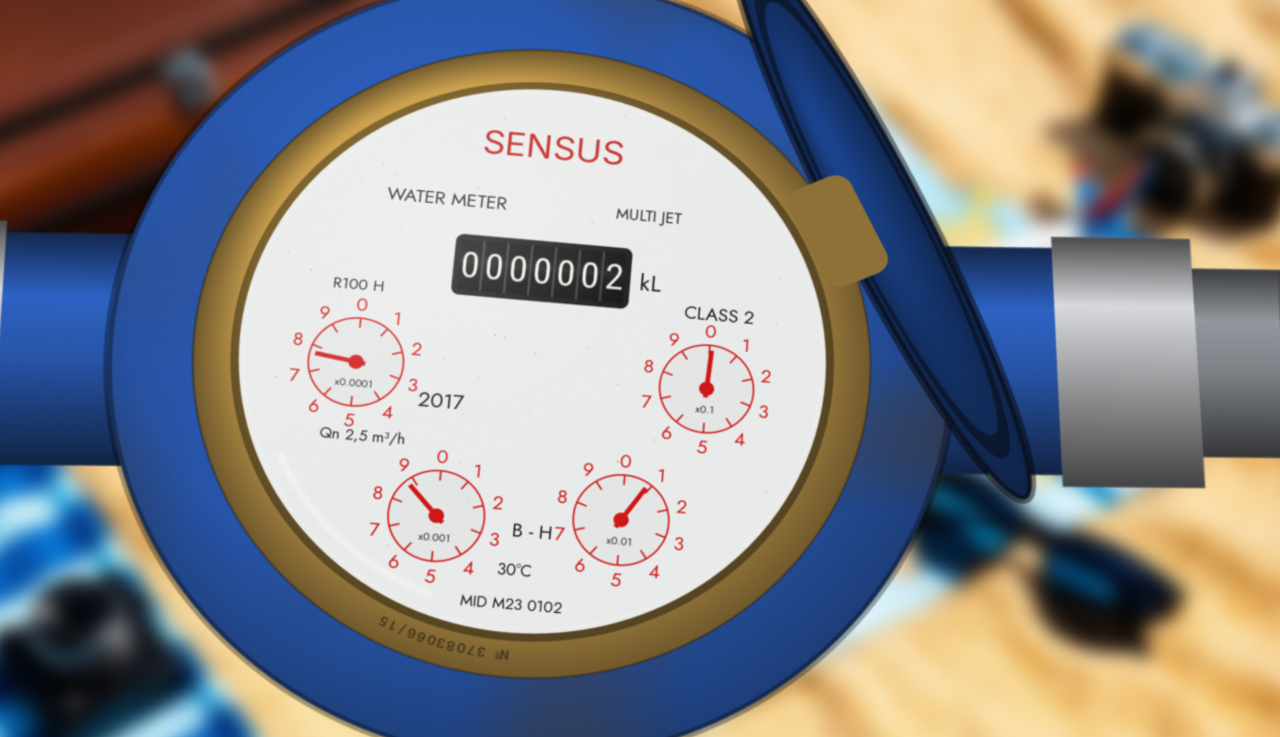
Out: kL 2.0087
